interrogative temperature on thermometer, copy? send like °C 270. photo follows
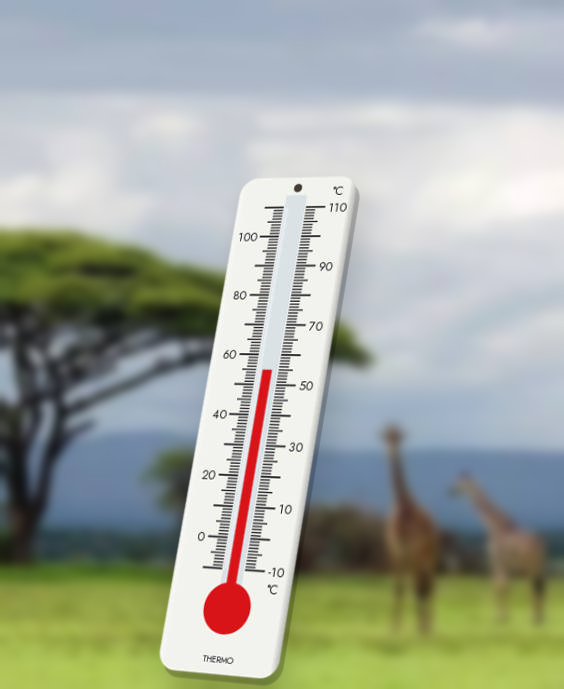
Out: °C 55
